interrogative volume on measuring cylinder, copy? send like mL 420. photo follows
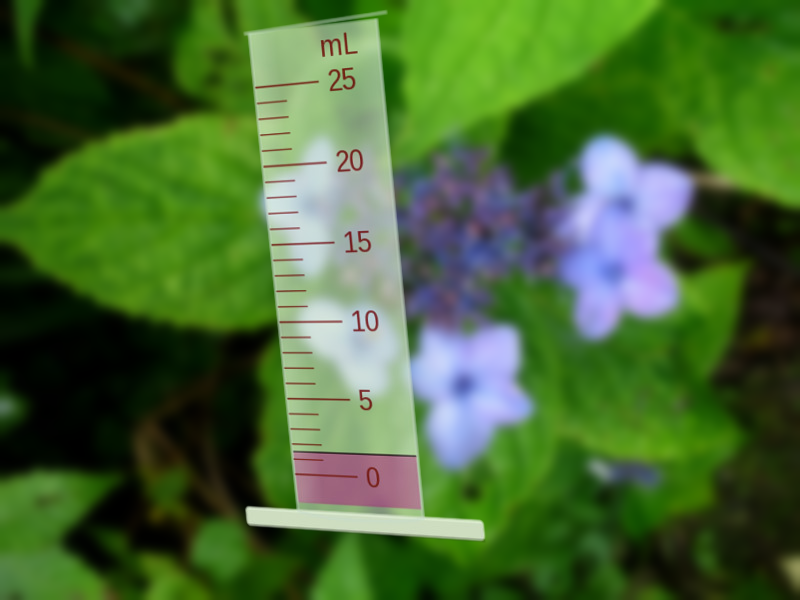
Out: mL 1.5
